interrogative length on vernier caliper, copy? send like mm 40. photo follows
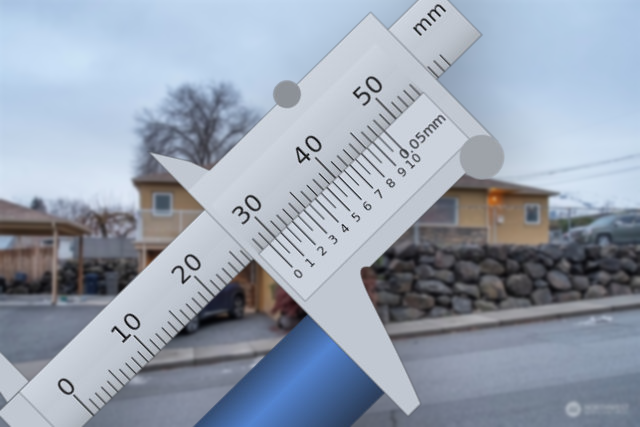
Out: mm 29.0
